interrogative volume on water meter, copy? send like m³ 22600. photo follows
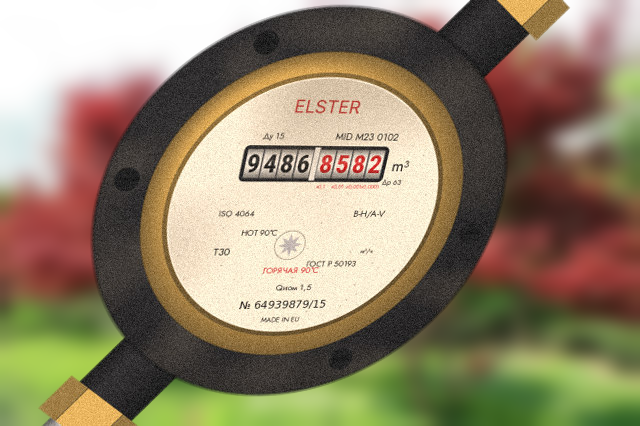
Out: m³ 9486.8582
